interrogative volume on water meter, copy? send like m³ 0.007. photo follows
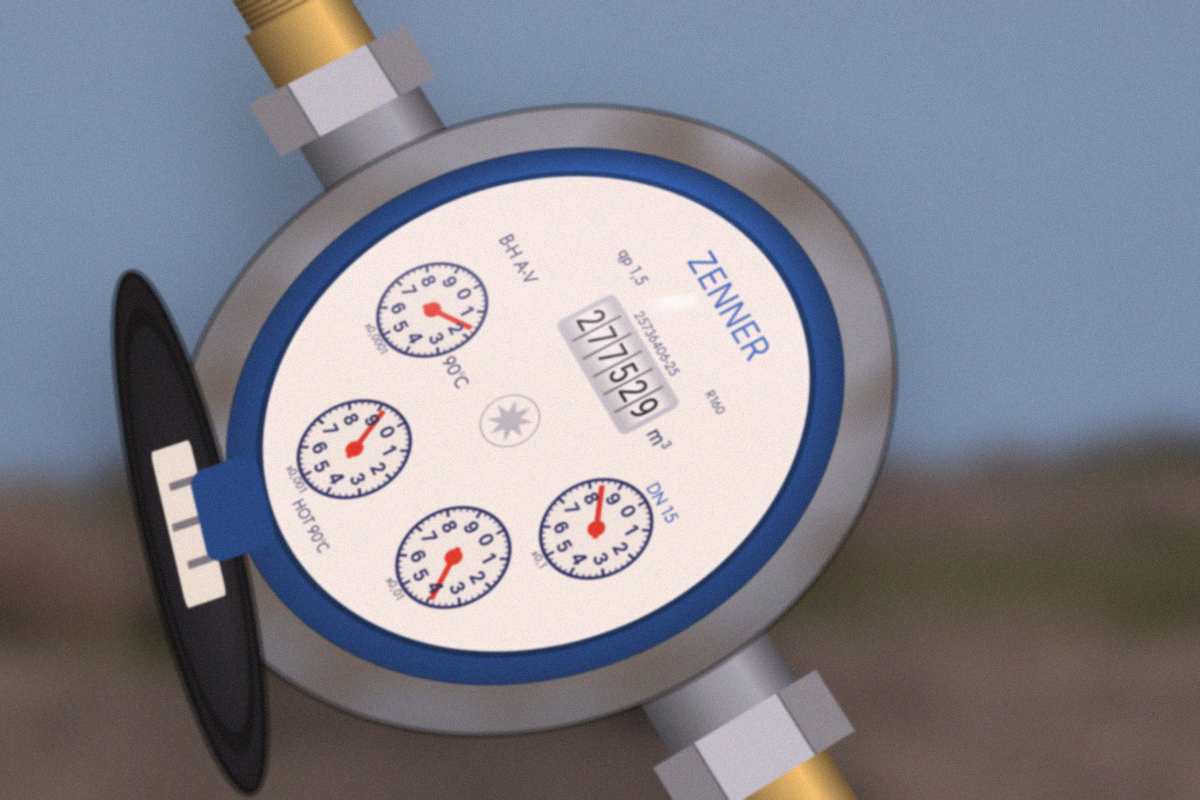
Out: m³ 277529.8391
